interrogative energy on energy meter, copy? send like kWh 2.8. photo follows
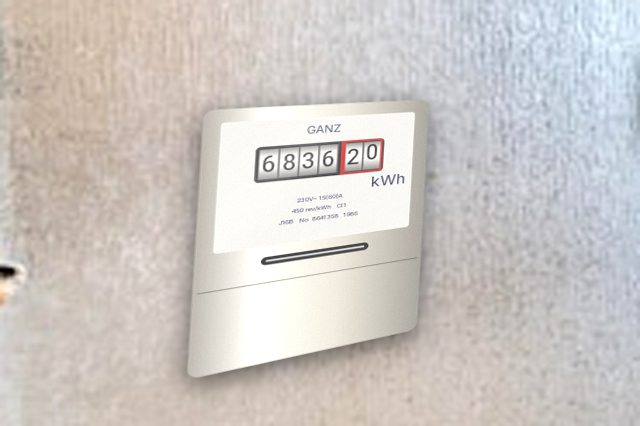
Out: kWh 6836.20
